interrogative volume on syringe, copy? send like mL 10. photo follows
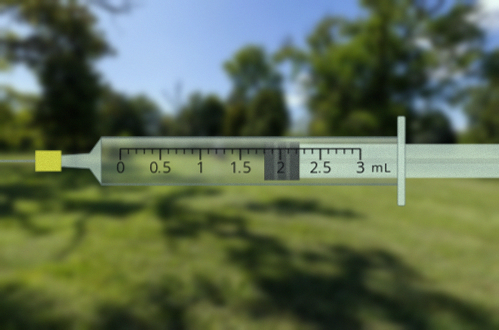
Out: mL 1.8
